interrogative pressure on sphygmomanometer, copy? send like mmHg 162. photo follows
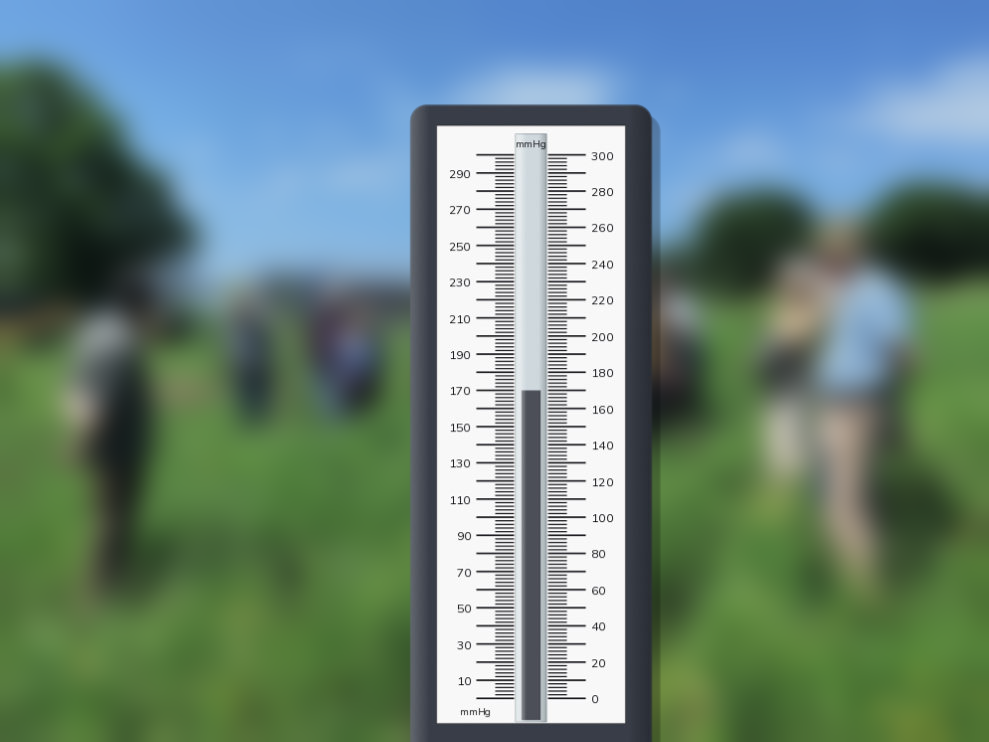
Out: mmHg 170
